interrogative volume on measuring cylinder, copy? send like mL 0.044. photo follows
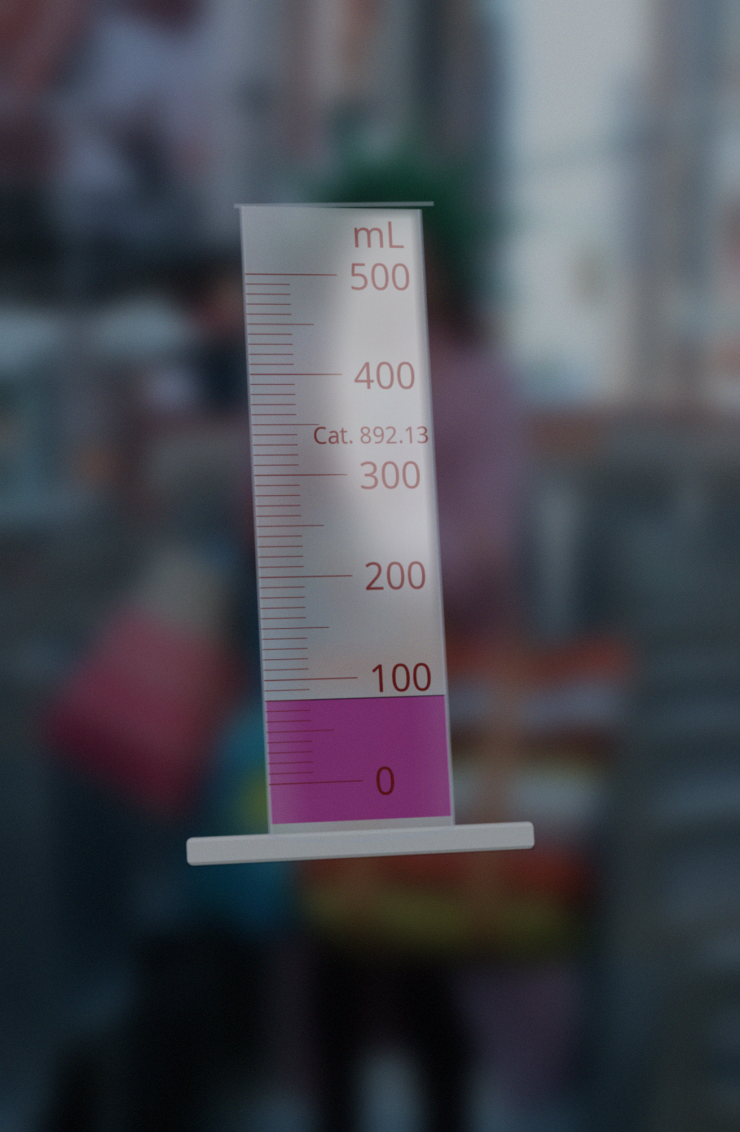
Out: mL 80
